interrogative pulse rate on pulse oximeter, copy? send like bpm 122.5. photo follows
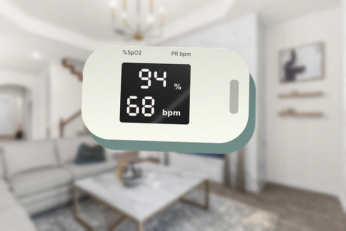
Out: bpm 68
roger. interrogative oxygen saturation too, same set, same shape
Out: % 94
